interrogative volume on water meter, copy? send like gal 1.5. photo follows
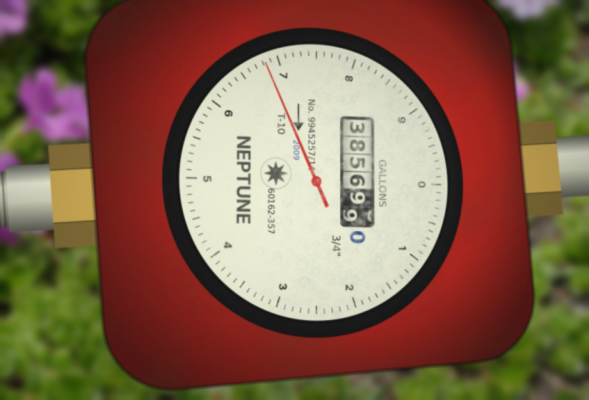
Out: gal 3856986.8
